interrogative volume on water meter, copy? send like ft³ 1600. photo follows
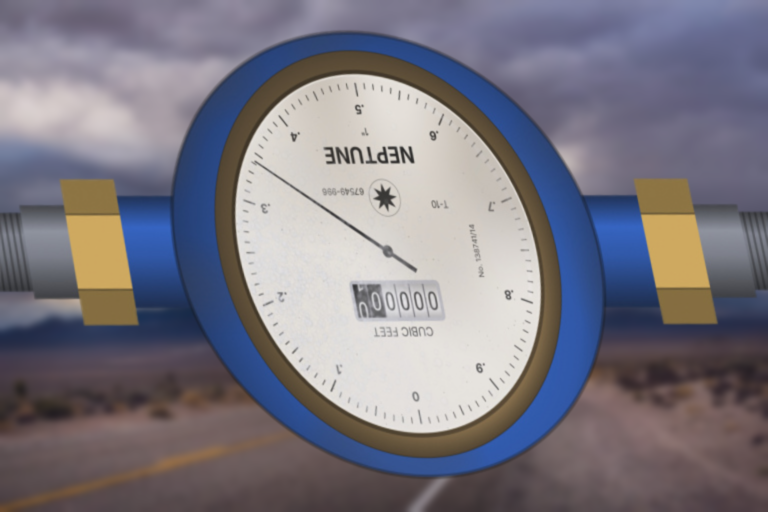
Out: ft³ 0.34
